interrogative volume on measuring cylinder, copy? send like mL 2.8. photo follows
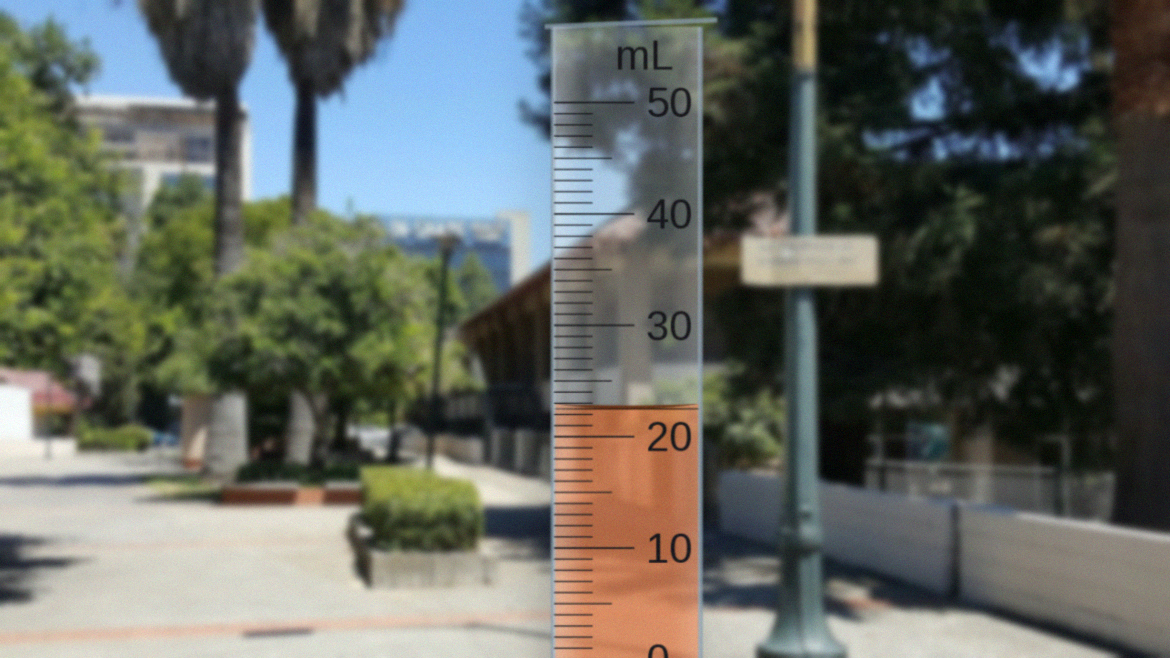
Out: mL 22.5
